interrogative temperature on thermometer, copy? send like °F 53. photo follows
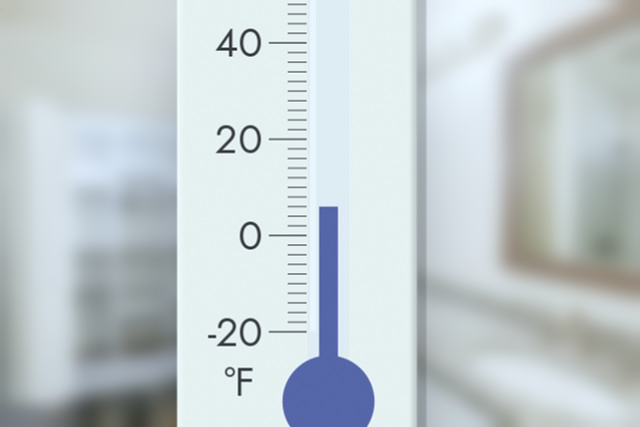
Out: °F 6
